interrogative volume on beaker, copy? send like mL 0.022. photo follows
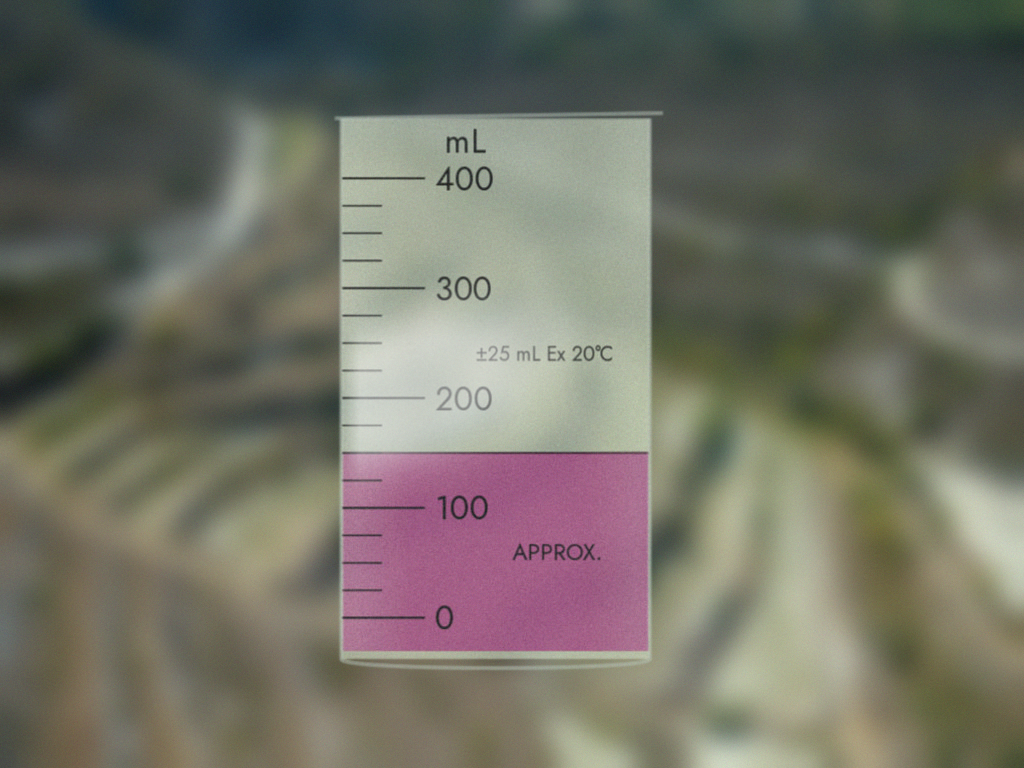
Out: mL 150
